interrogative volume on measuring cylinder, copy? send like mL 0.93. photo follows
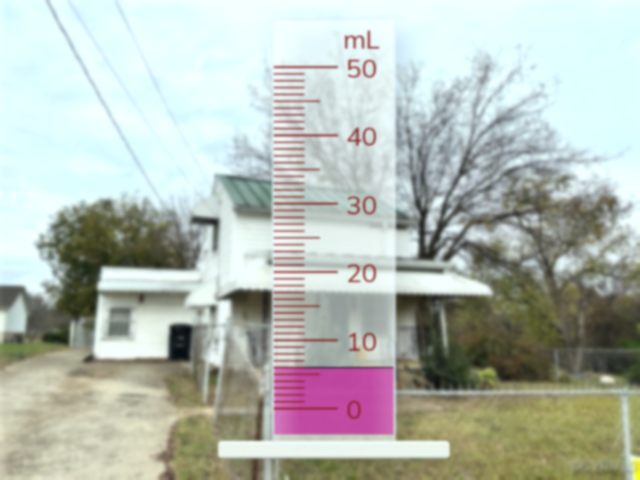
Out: mL 6
